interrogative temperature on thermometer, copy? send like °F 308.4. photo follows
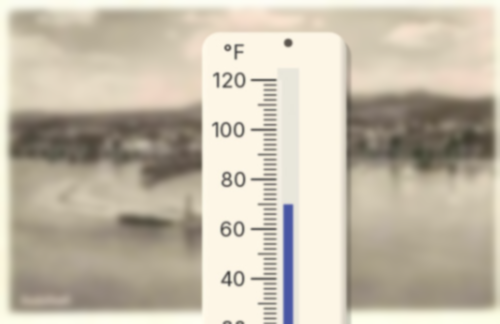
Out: °F 70
